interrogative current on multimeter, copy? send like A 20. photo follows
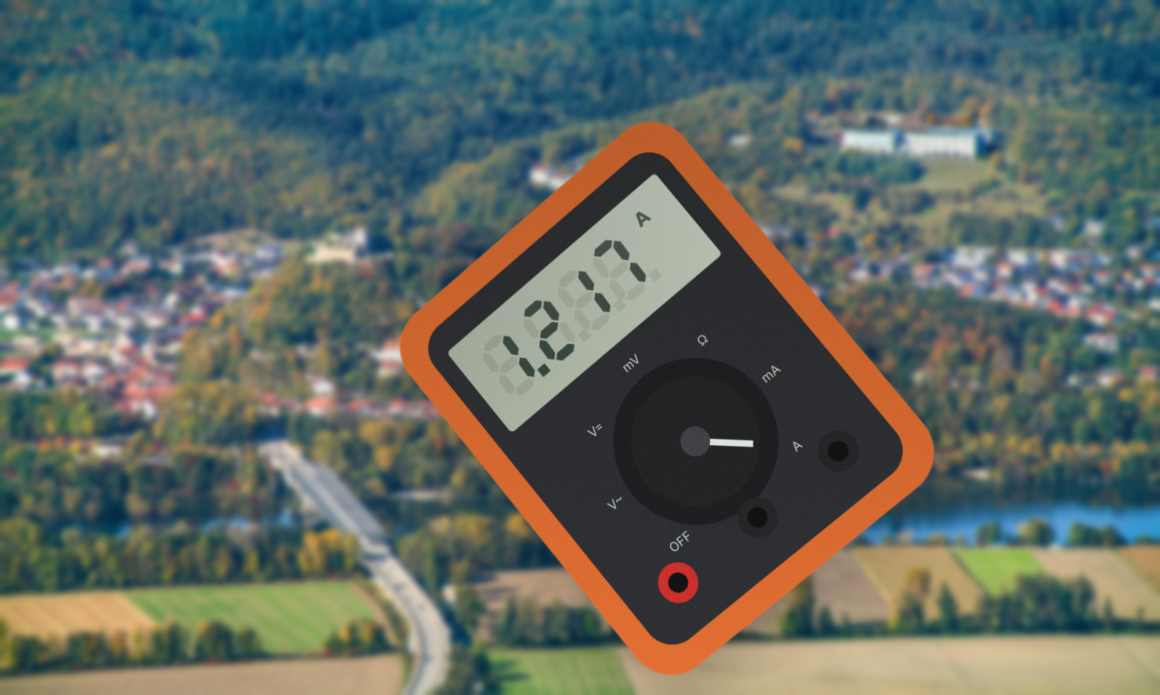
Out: A 1.217
